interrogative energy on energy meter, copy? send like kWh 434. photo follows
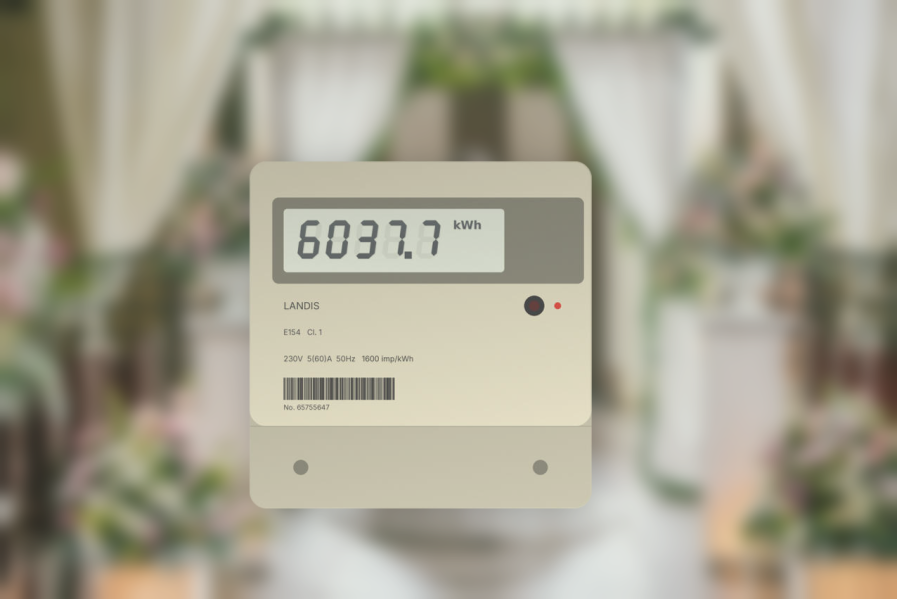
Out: kWh 6037.7
